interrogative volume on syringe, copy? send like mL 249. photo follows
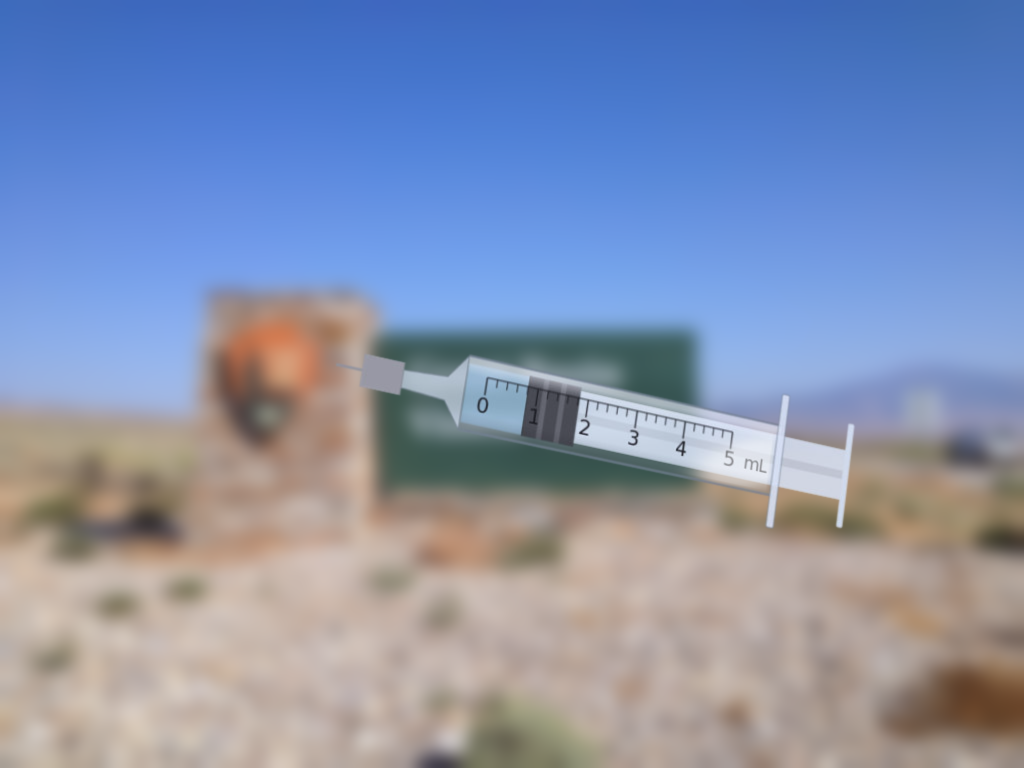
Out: mL 0.8
